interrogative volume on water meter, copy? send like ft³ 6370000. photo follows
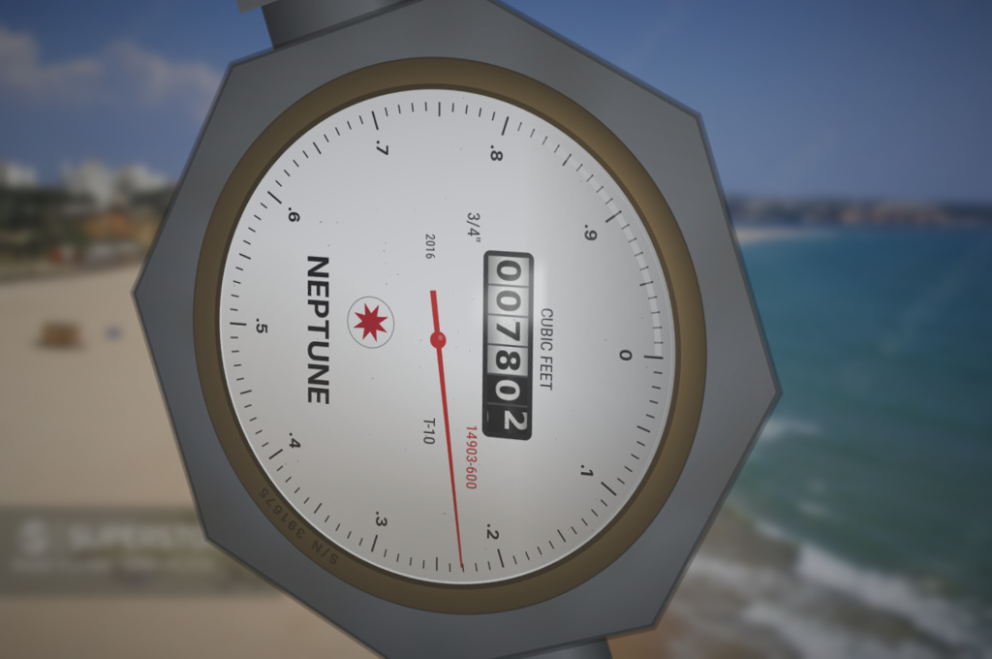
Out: ft³ 7802.23
